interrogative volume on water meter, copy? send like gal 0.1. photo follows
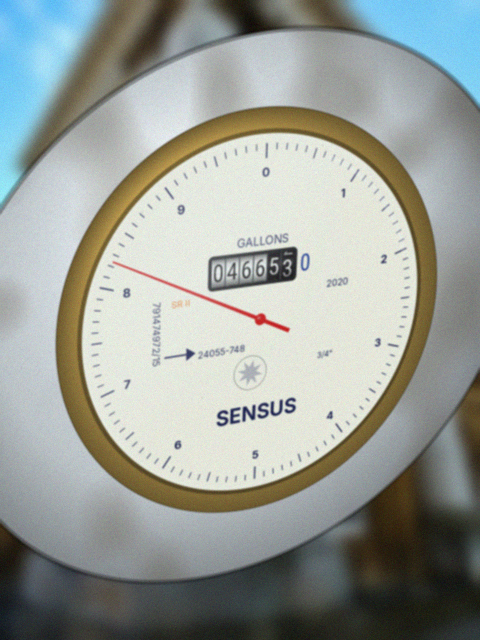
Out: gal 466528.2
